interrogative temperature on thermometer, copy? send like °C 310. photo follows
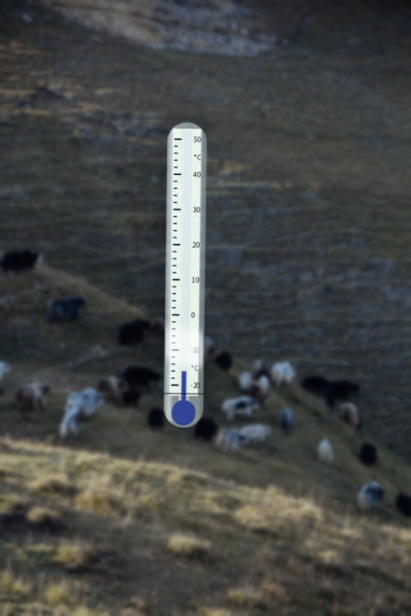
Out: °C -16
